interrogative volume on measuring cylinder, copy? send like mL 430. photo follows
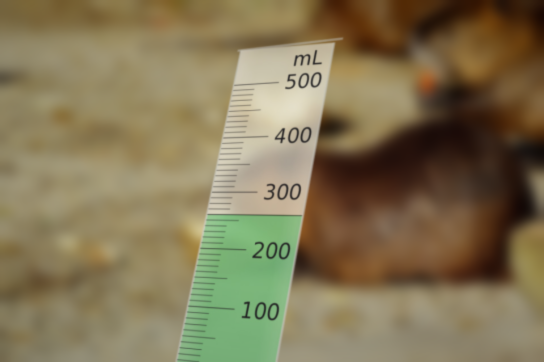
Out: mL 260
